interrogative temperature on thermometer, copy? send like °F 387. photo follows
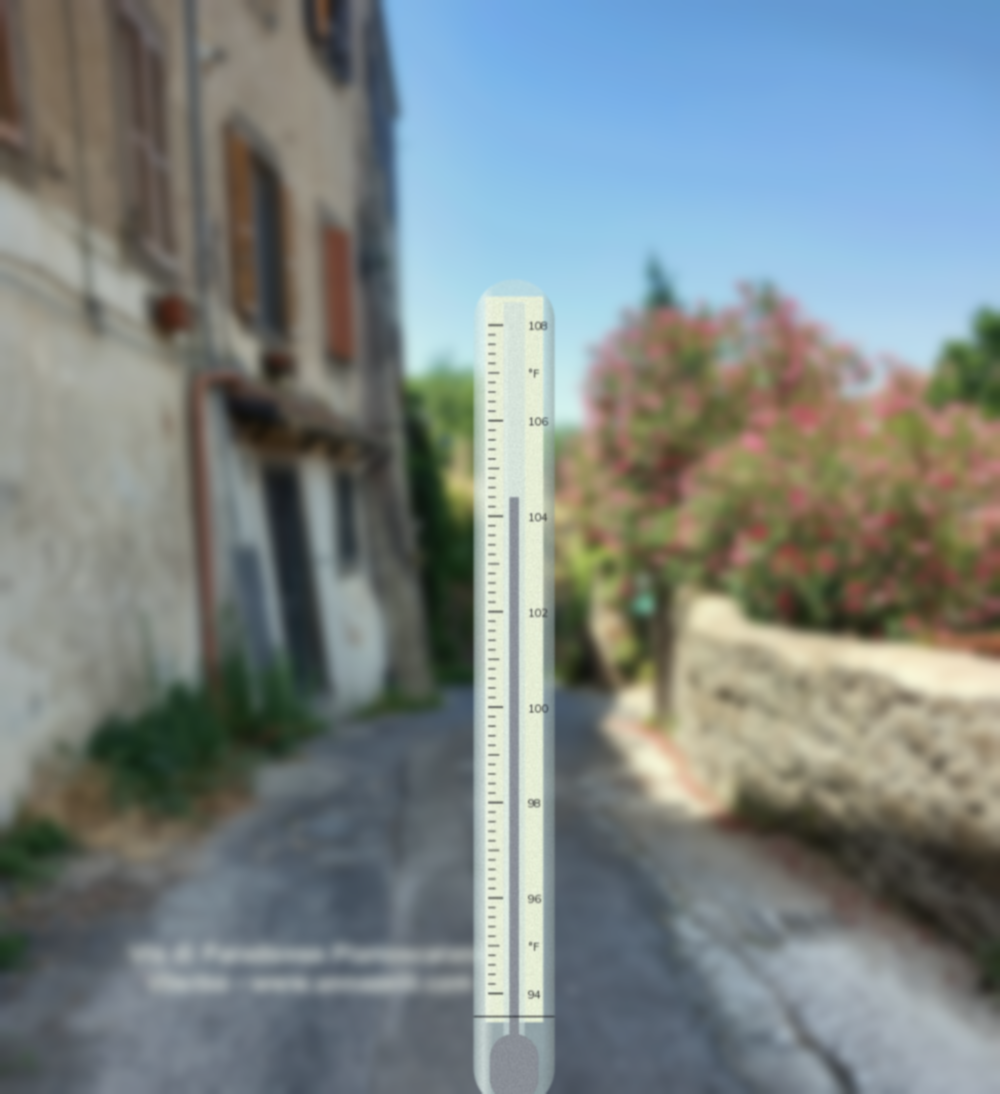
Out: °F 104.4
